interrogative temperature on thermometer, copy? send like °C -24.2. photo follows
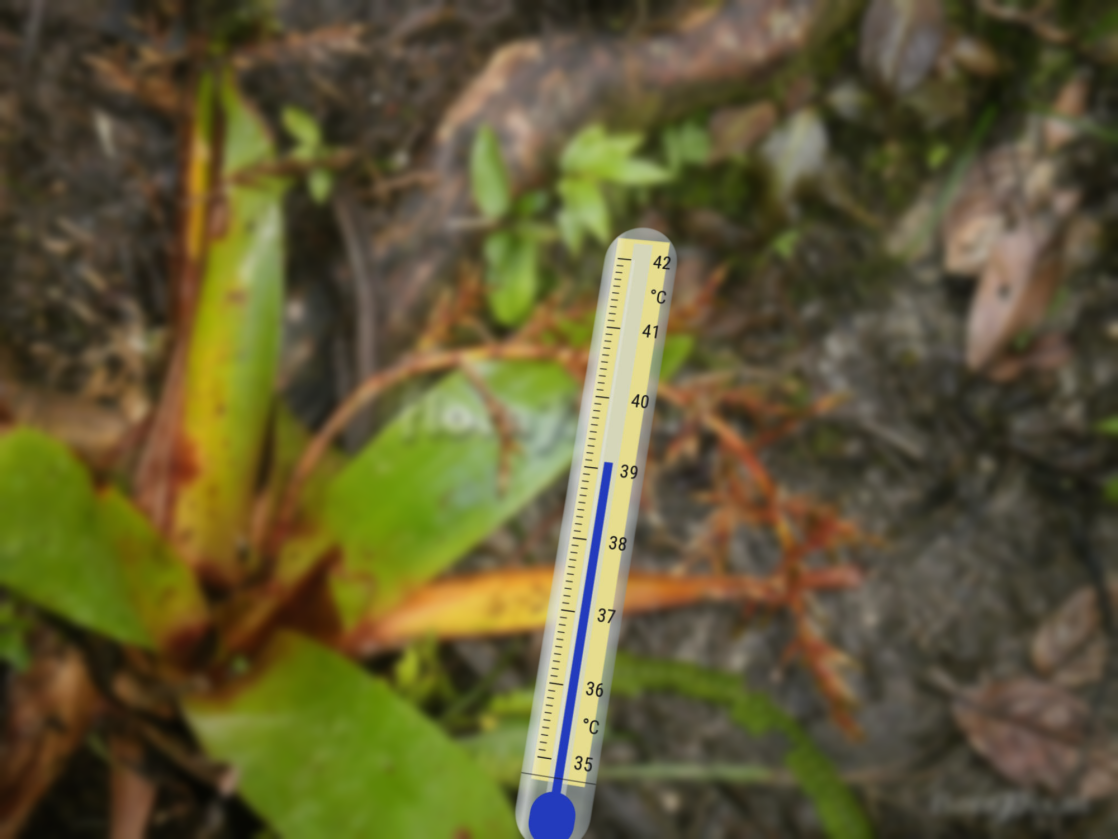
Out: °C 39.1
